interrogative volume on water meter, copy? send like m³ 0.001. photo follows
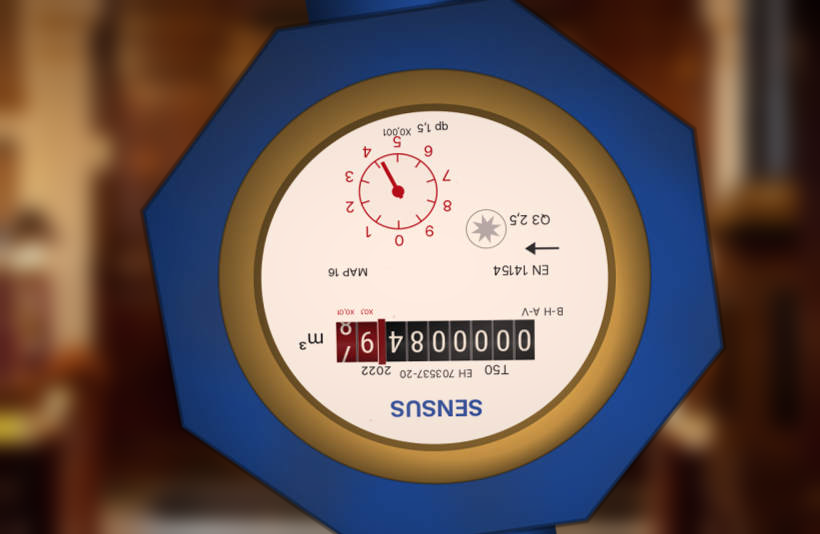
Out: m³ 84.974
